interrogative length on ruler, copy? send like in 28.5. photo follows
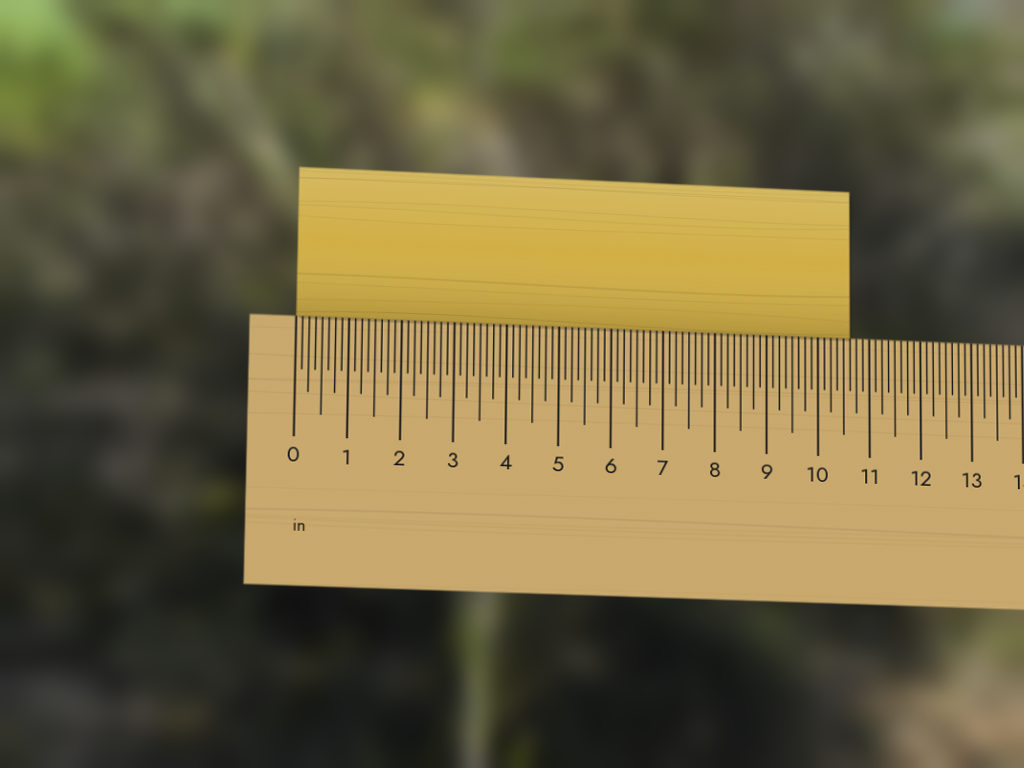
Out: in 10.625
